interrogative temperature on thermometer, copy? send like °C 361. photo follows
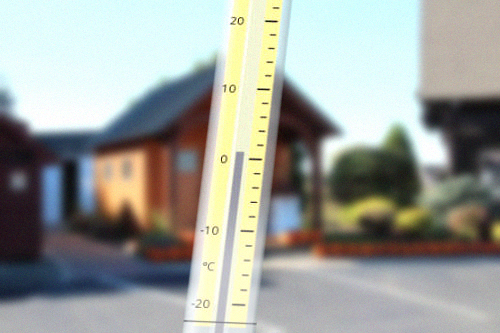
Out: °C 1
